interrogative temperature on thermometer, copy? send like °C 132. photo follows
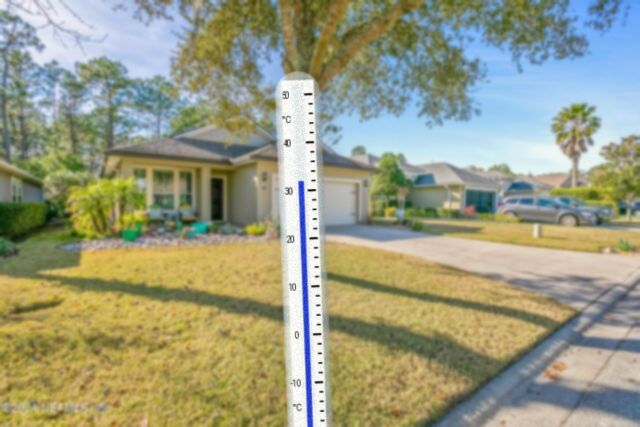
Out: °C 32
